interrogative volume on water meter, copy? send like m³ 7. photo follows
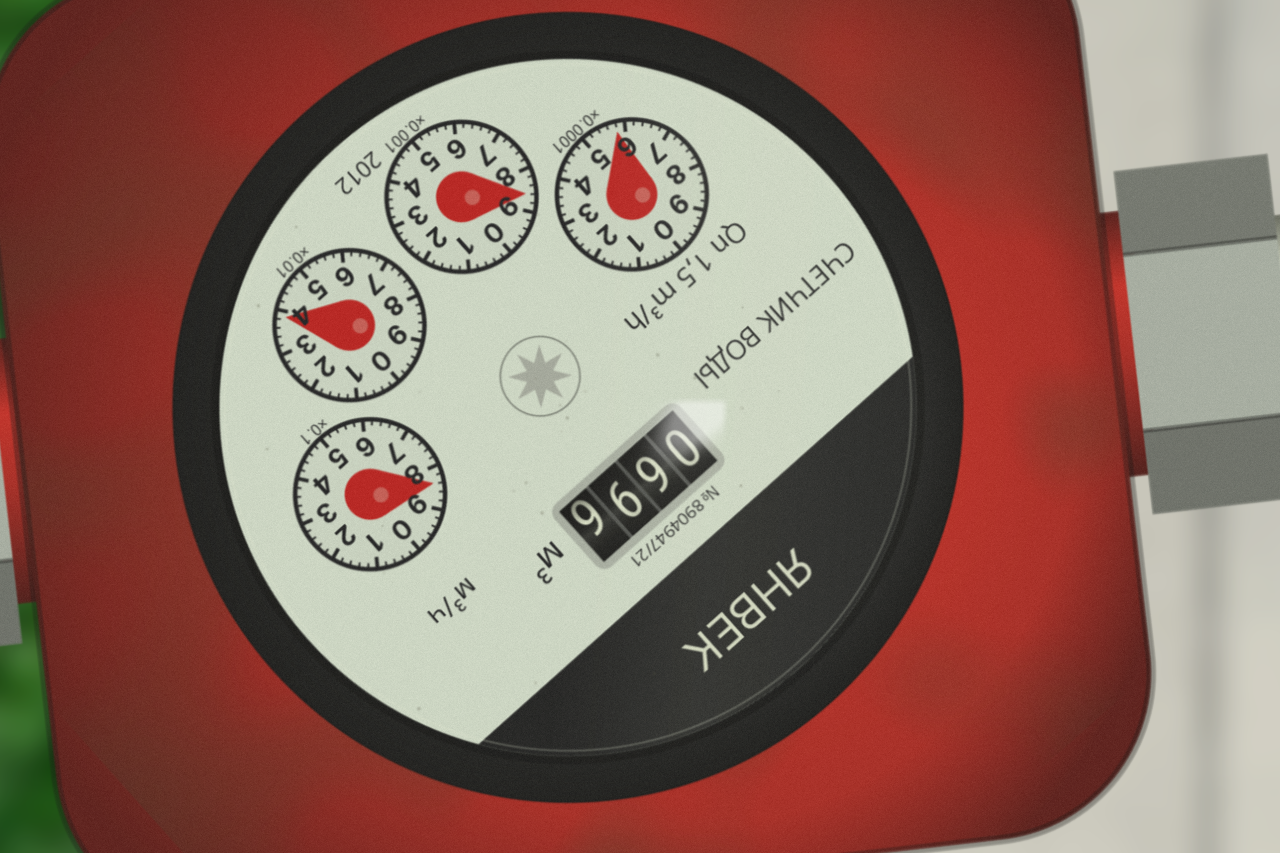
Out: m³ 695.8385
